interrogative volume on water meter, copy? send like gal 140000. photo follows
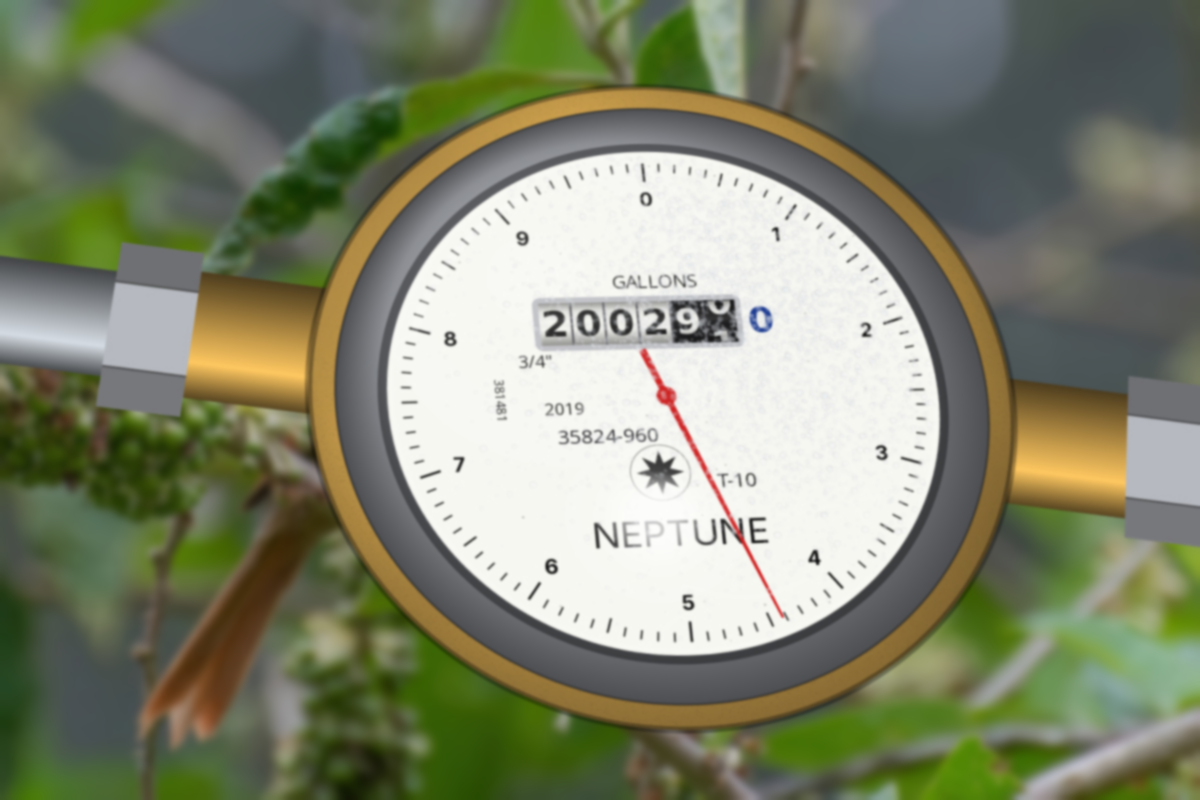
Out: gal 2002904.4
